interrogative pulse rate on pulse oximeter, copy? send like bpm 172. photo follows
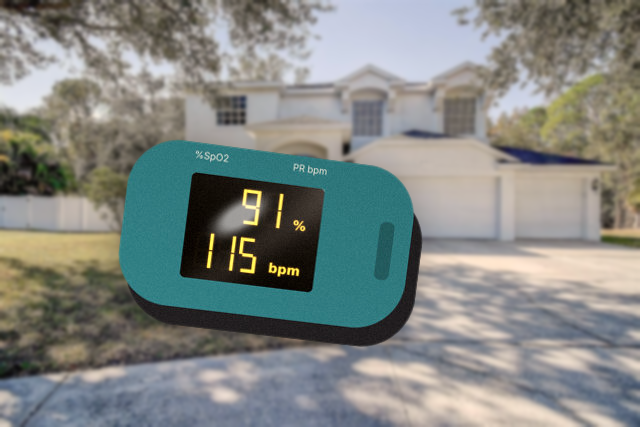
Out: bpm 115
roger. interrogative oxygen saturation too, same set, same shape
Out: % 91
